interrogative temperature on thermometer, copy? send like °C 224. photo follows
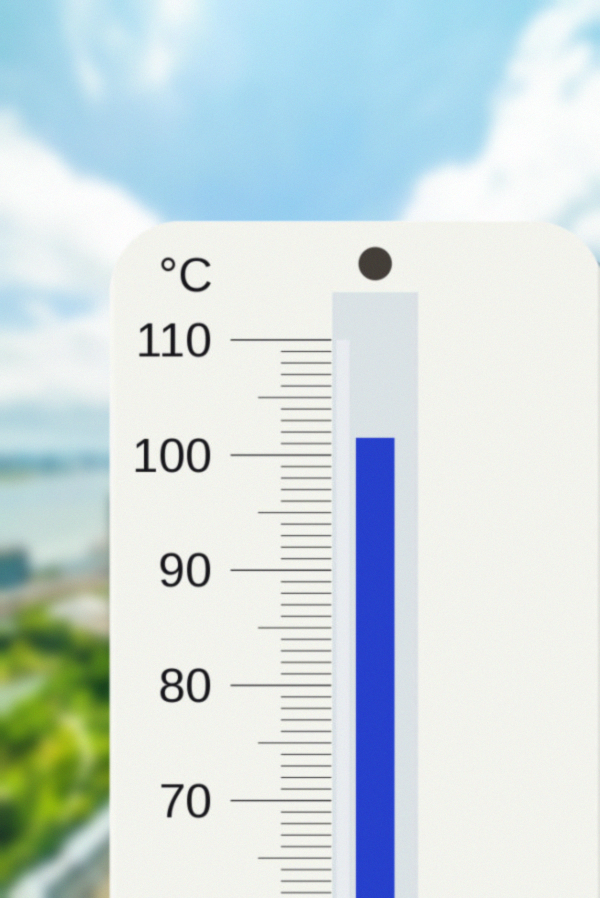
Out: °C 101.5
